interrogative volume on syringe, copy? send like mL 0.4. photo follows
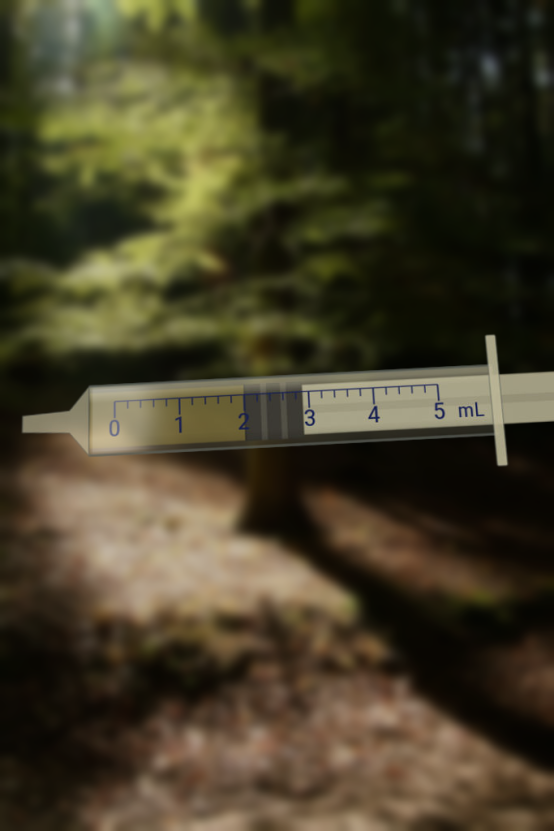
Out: mL 2
